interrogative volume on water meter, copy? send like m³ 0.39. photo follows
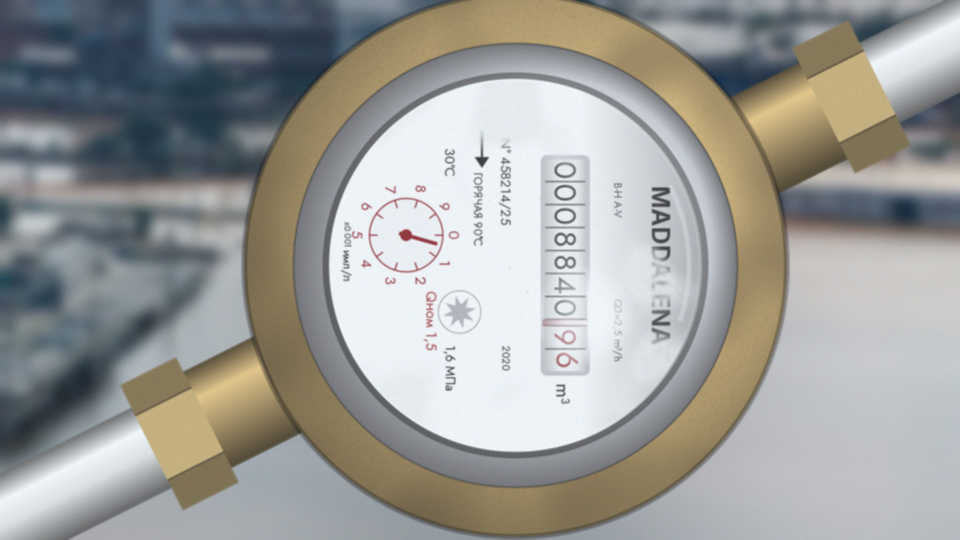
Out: m³ 8840.960
